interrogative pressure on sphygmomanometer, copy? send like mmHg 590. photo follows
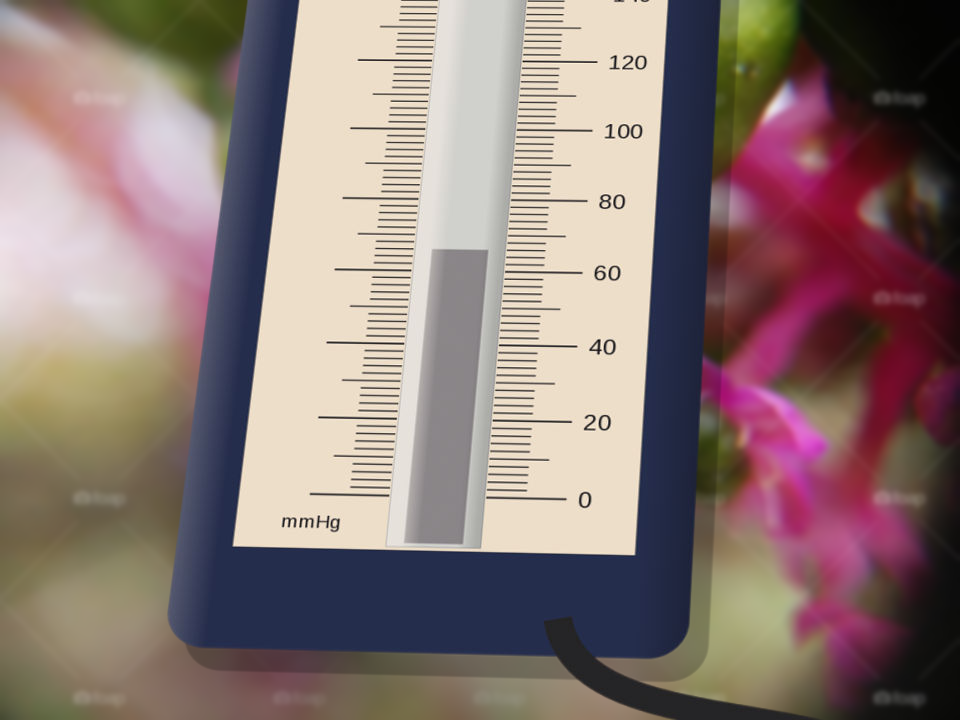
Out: mmHg 66
